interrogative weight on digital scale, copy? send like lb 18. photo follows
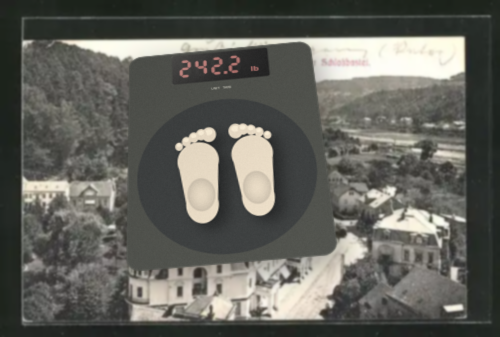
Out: lb 242.2
